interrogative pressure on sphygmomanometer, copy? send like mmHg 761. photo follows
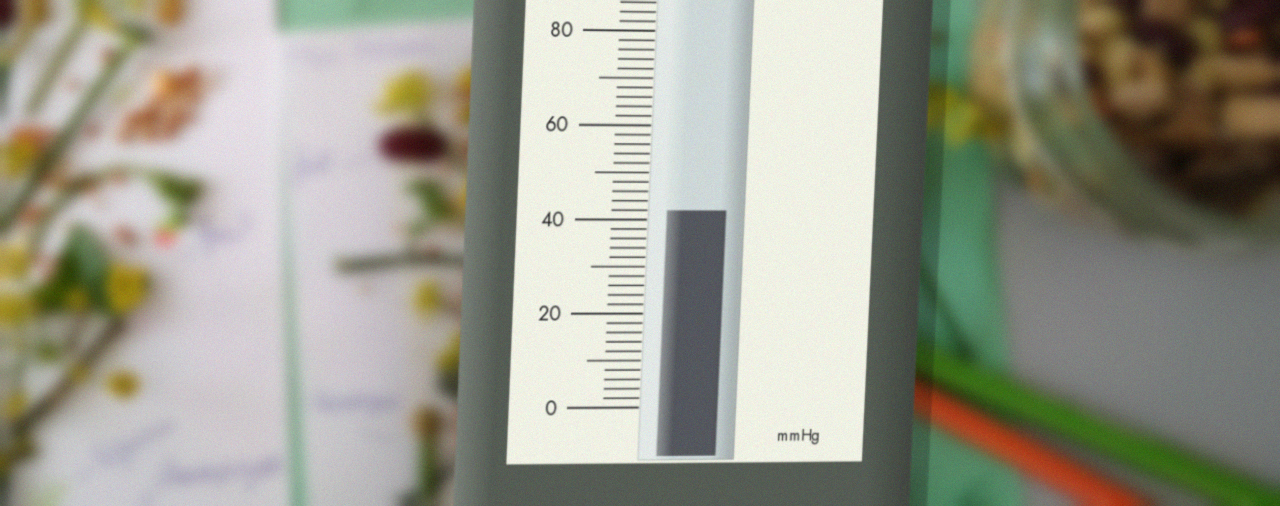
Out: mmHg 42
